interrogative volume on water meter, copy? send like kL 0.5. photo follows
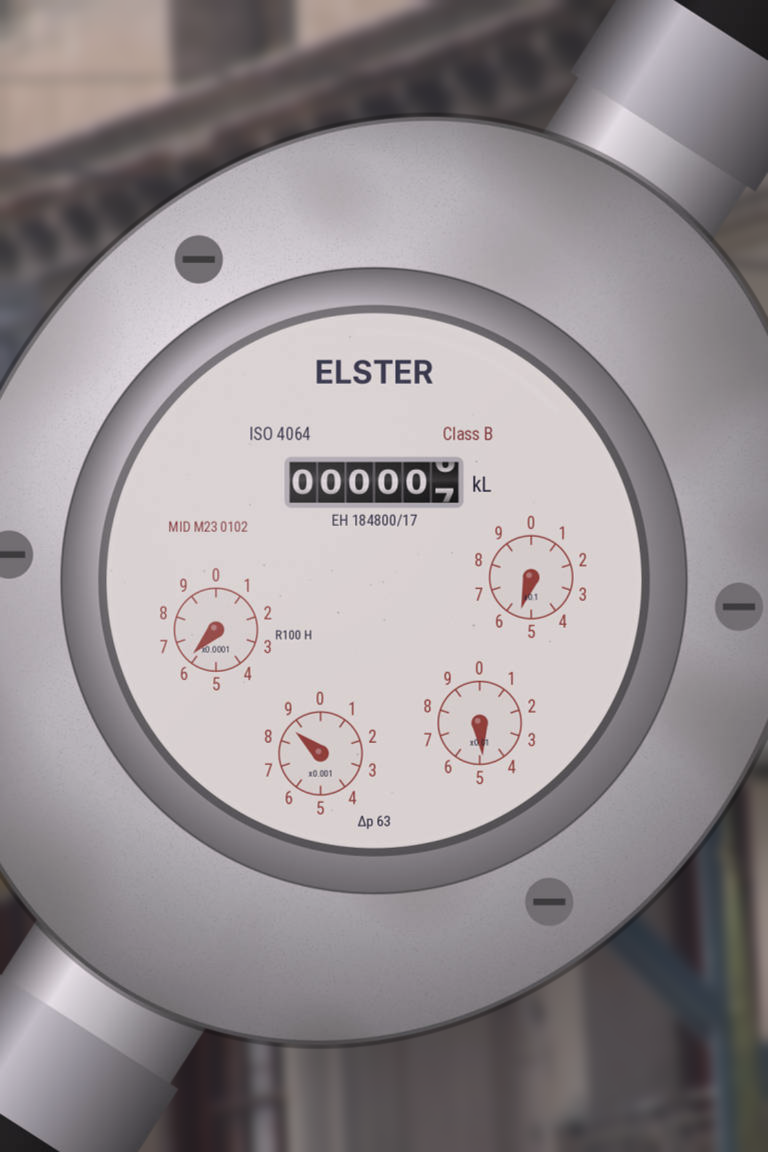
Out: kL 6.5486
